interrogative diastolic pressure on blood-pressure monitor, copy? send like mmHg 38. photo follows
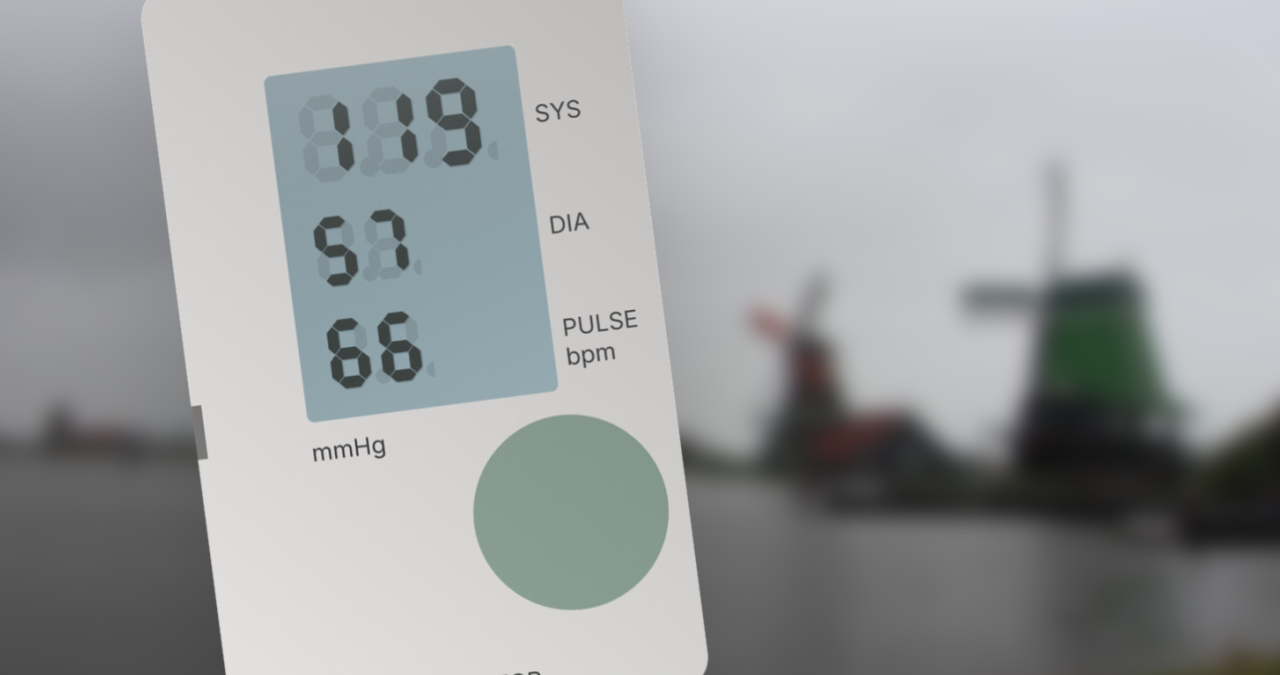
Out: mmHg 57
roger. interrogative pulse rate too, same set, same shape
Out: bpm 66
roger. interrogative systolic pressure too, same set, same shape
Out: mmHg 119
